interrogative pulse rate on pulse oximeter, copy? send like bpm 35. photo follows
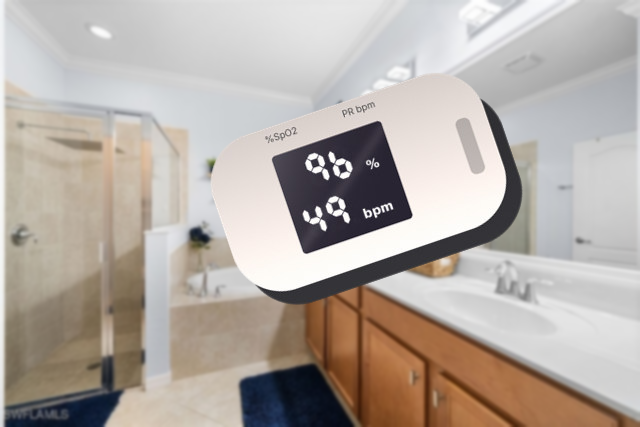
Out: bpm 49
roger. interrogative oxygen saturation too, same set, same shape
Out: % 96
